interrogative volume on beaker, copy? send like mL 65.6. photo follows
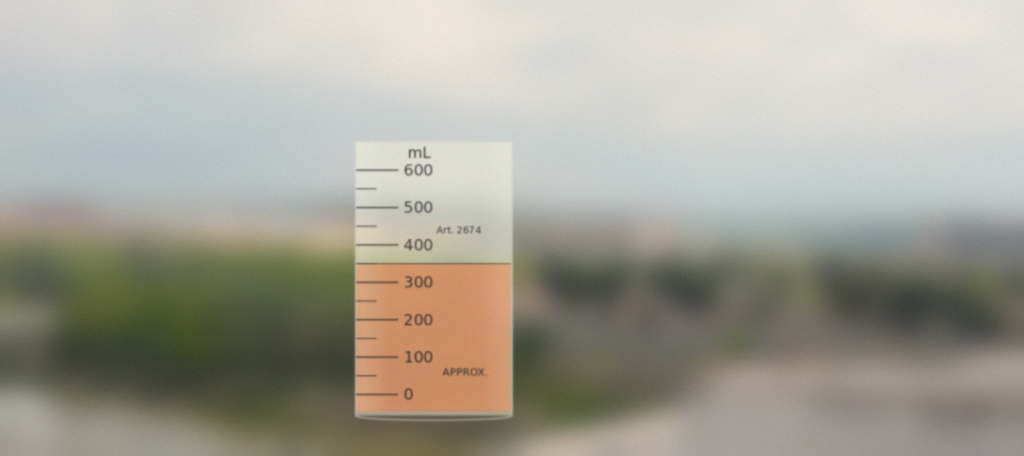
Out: mL 350
